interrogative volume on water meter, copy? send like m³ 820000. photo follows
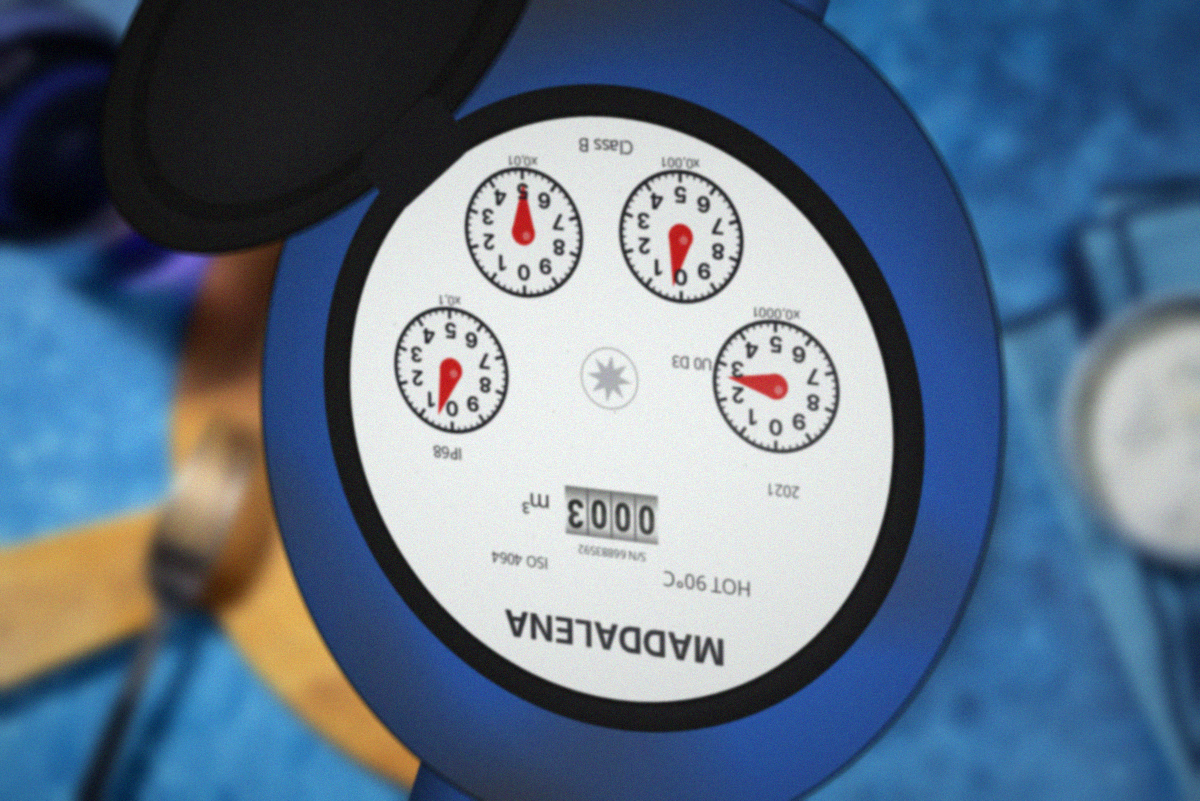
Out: m³ 3.0502
